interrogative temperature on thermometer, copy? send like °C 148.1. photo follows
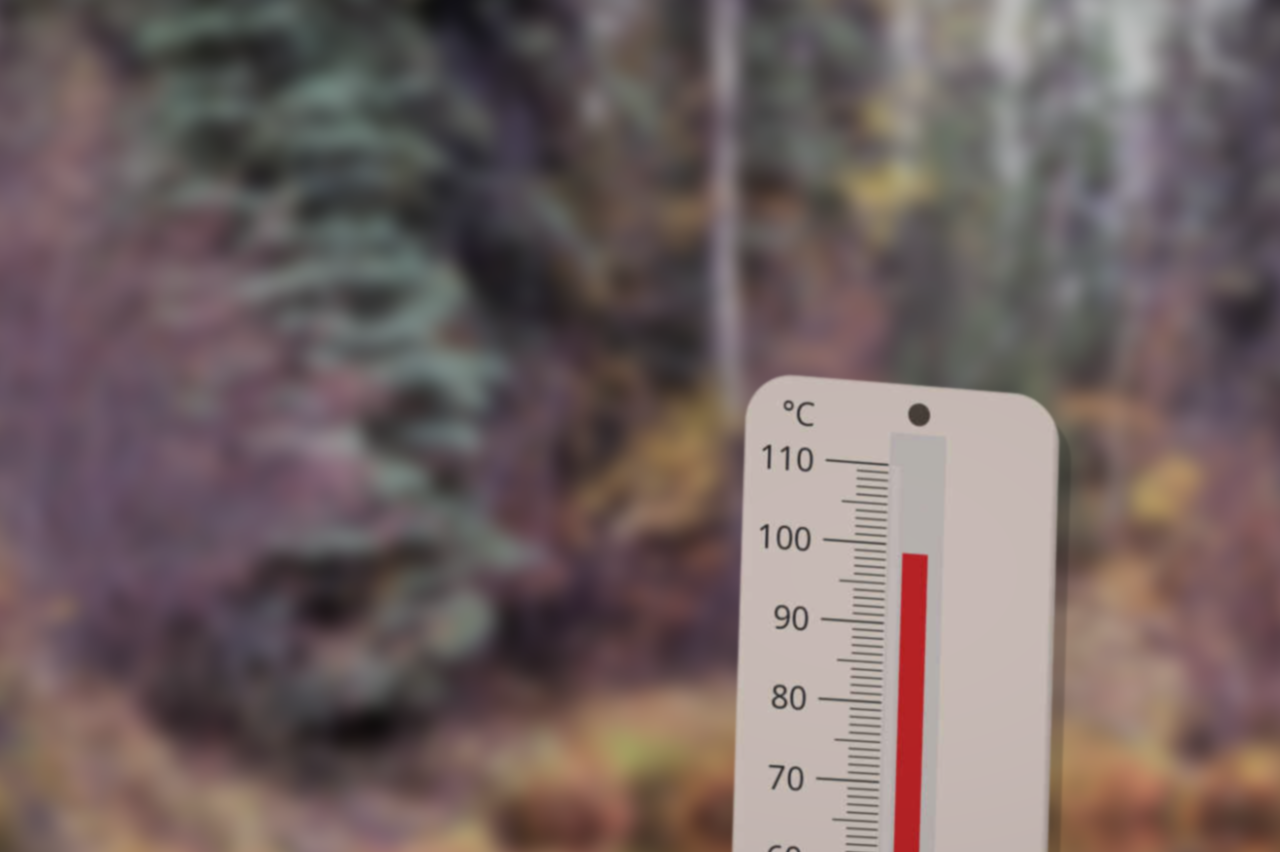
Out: °C 99
